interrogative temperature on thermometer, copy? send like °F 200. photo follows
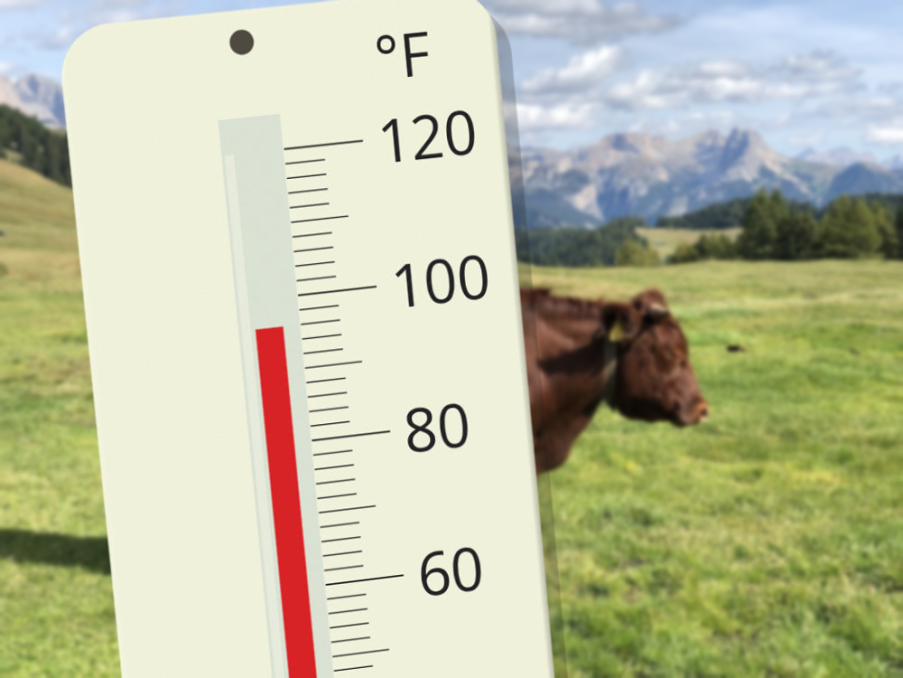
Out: °F 96
